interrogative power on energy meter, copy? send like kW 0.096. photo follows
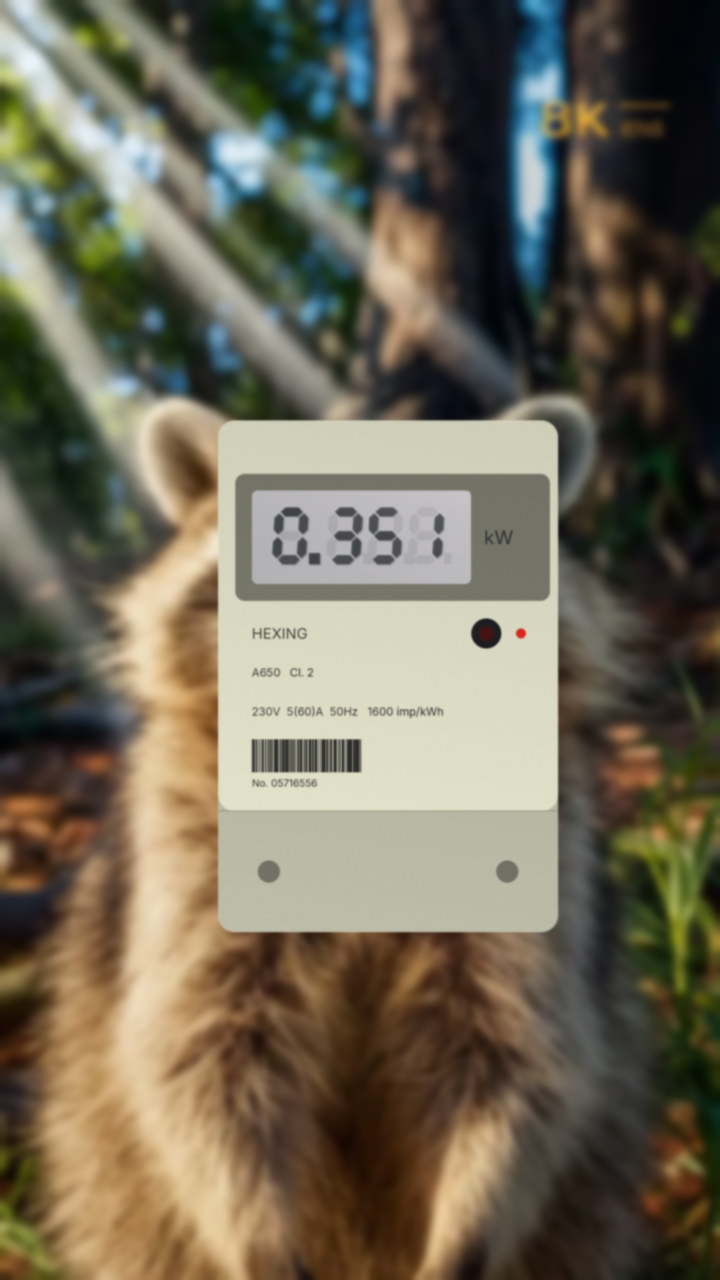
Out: kW 0.351
